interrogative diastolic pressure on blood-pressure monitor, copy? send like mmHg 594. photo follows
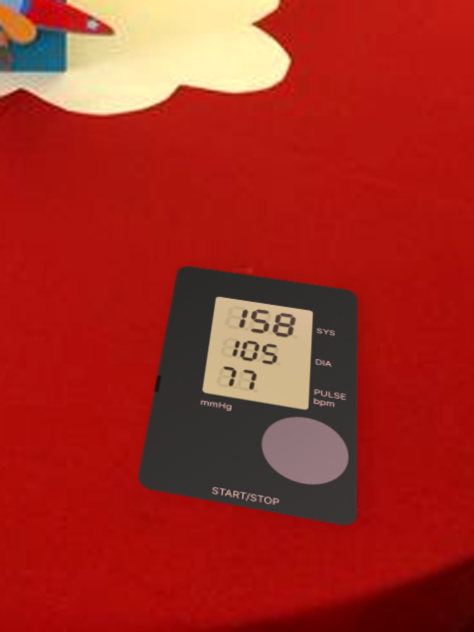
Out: mmHg 105
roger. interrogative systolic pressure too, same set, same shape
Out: mmHg 158
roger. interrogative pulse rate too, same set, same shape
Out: bpm 77
